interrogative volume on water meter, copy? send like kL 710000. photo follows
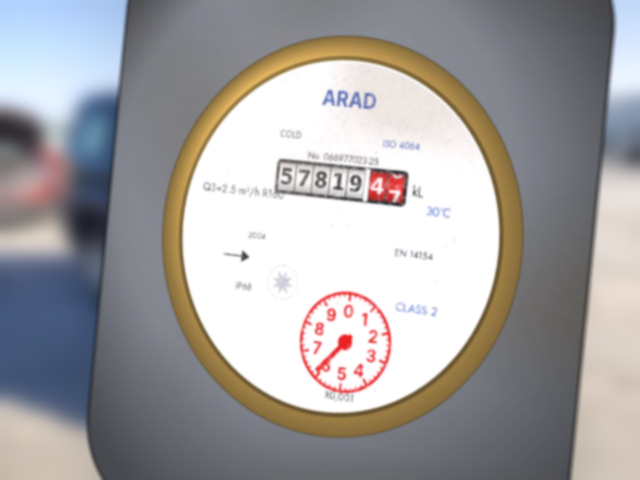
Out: kL 57819.466
